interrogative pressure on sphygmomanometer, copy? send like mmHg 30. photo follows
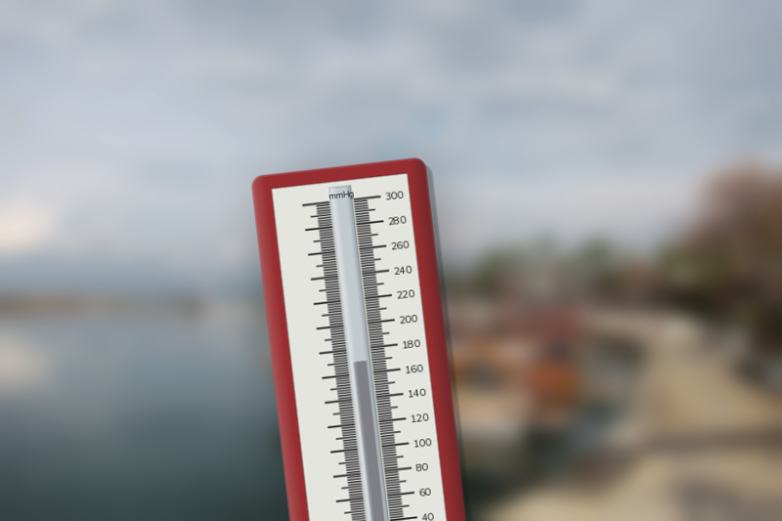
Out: mmHg 170
